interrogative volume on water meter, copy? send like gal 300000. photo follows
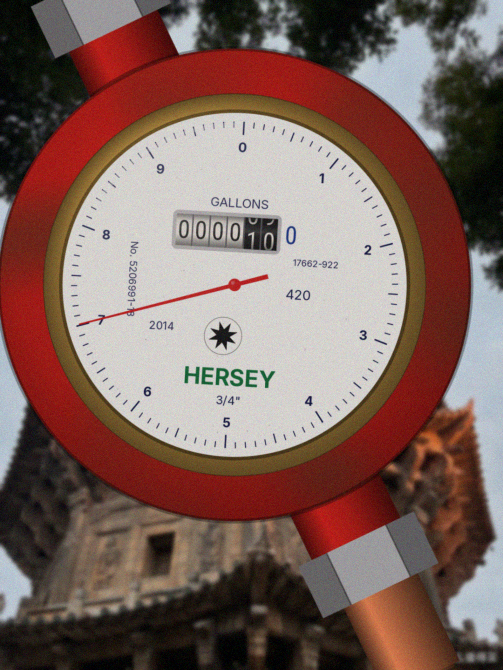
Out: gal 97.0
